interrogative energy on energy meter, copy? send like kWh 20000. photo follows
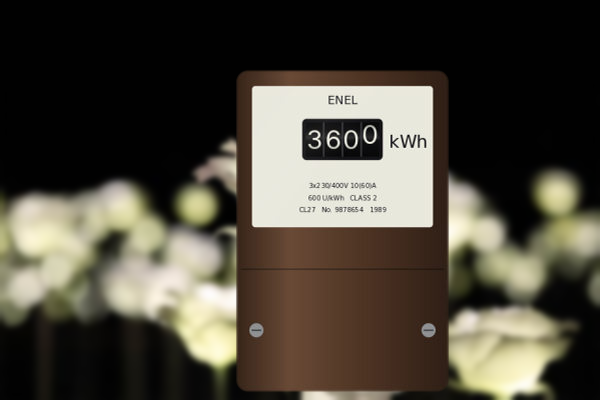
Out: kWh 3600
